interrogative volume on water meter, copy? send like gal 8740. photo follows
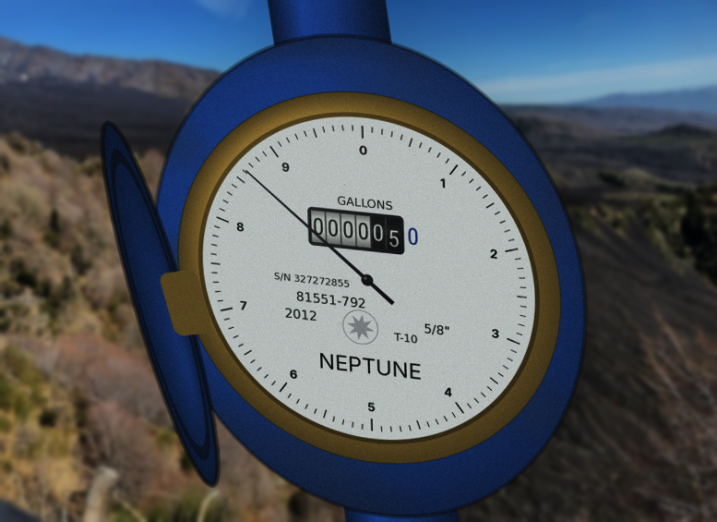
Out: gal 48.6
